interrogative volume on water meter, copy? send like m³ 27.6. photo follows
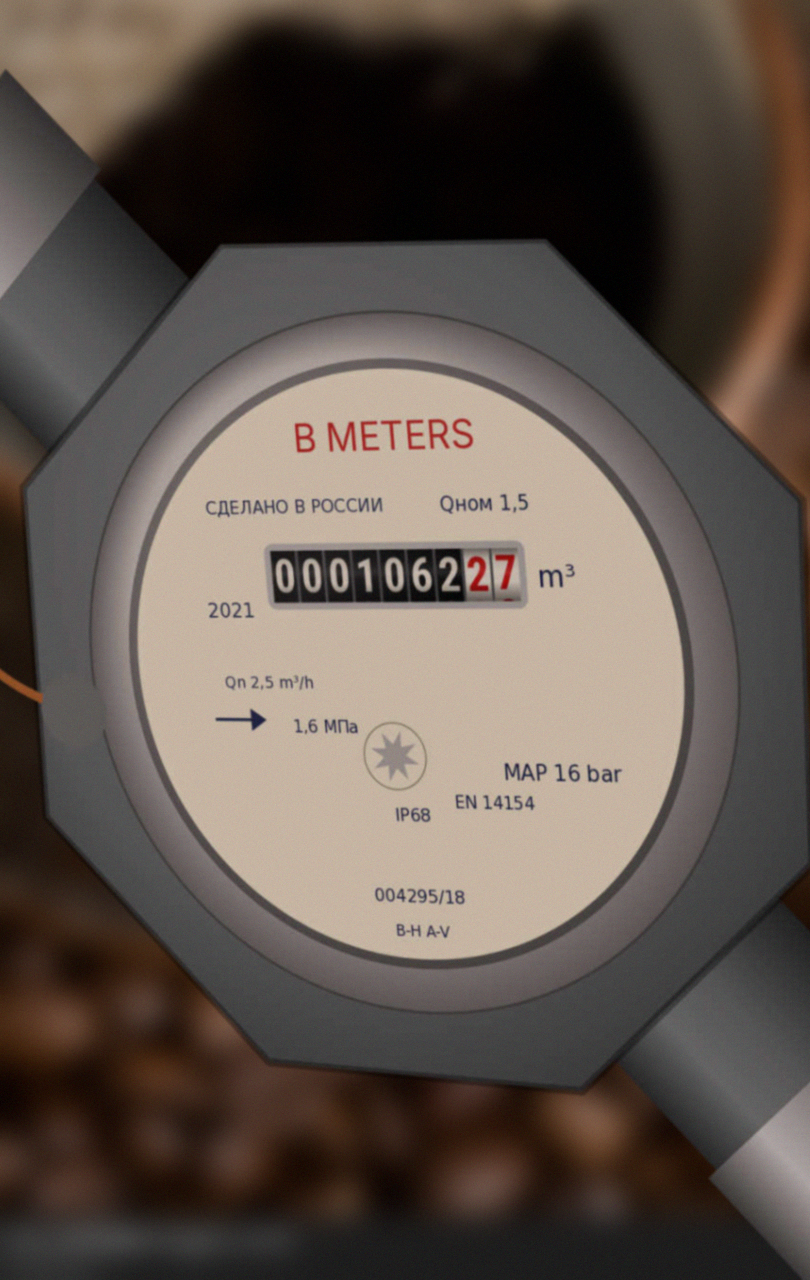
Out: m³ 1062.27
